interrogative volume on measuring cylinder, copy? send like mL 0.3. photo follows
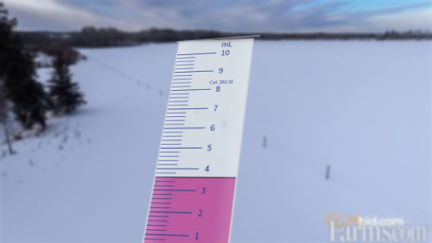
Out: mL 3.6
